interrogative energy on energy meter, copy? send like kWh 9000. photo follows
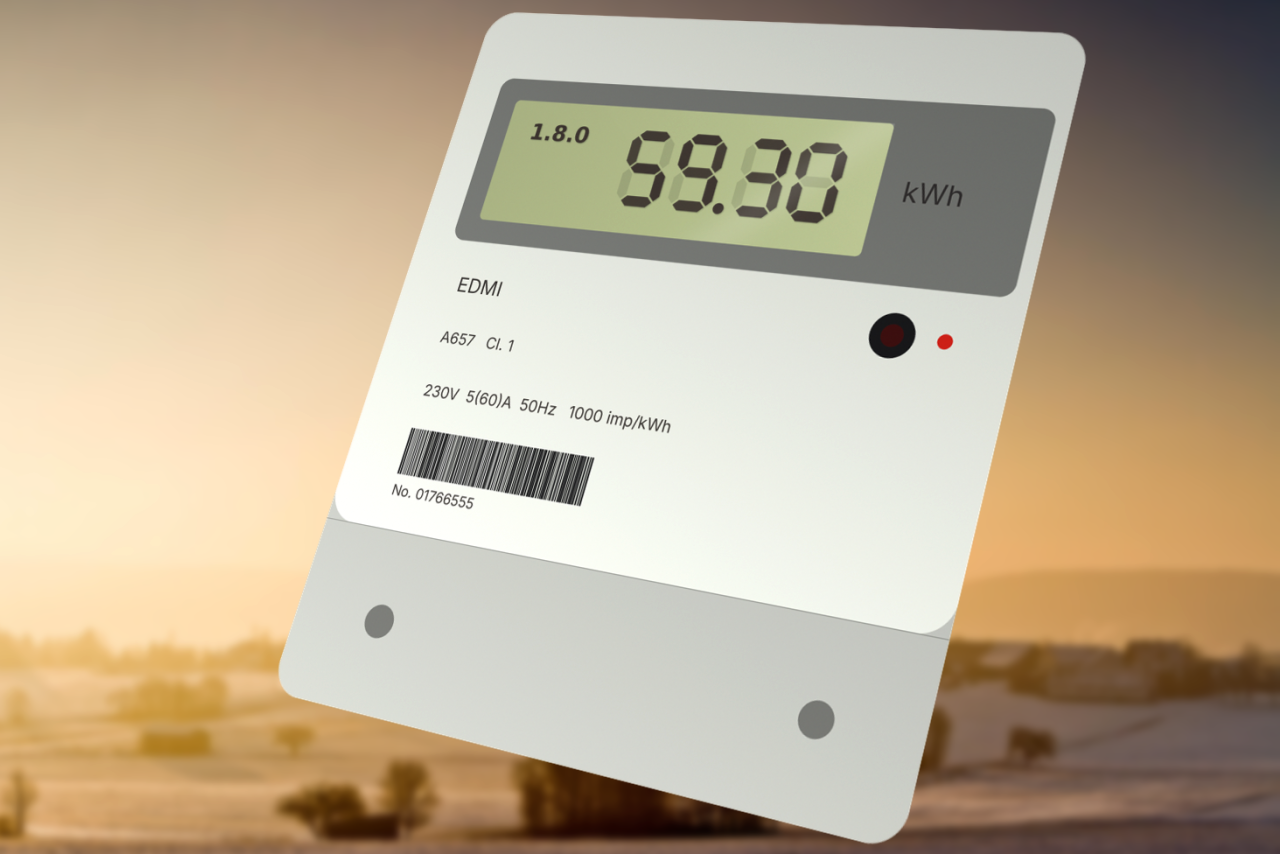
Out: kWh 59.30
